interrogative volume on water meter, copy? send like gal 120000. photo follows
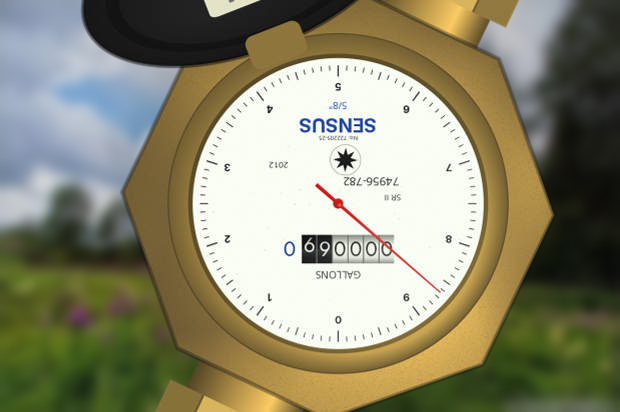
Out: gal 688.6
